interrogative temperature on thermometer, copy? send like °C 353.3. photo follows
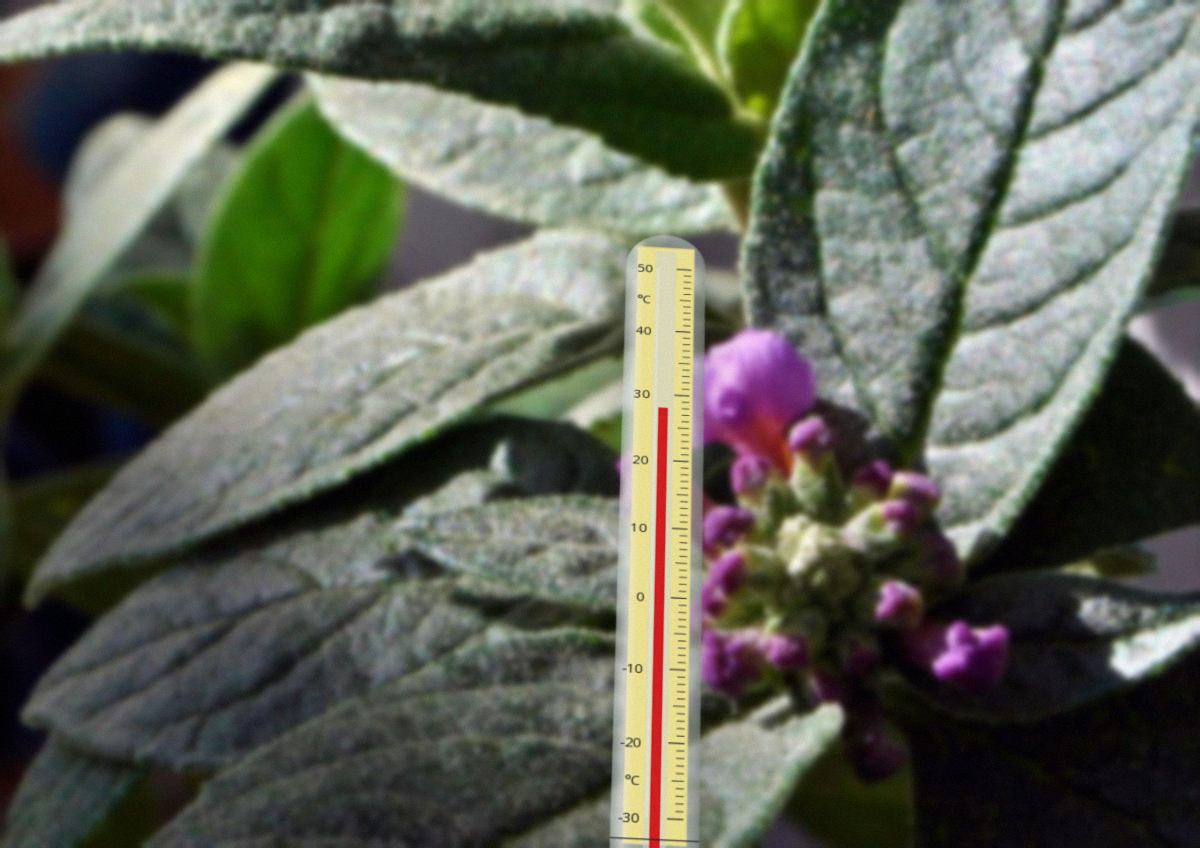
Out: °C 28
